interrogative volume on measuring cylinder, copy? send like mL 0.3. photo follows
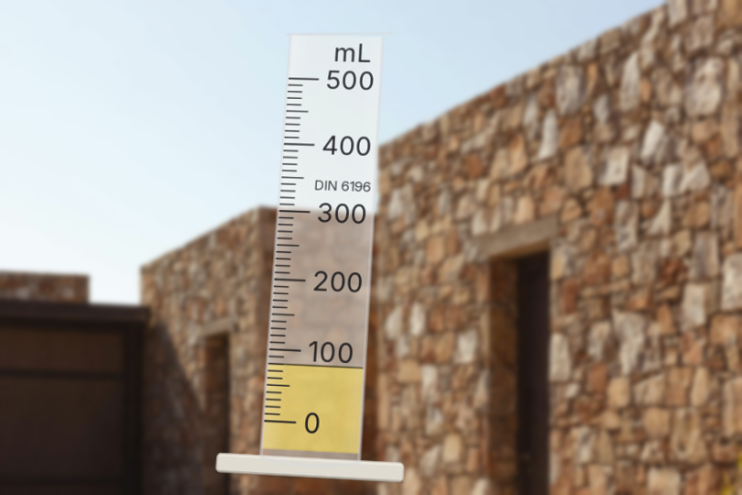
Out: mL 80
